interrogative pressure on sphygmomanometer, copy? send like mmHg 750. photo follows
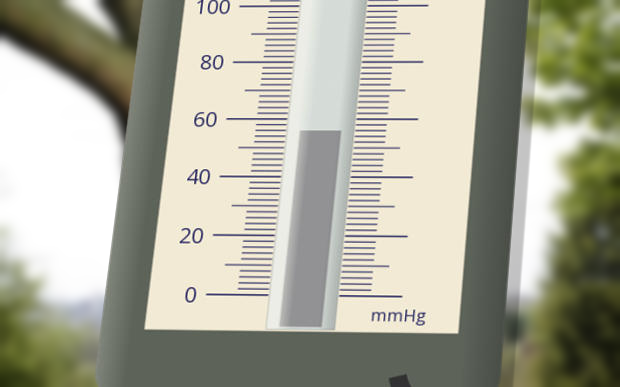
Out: mmHg 56
